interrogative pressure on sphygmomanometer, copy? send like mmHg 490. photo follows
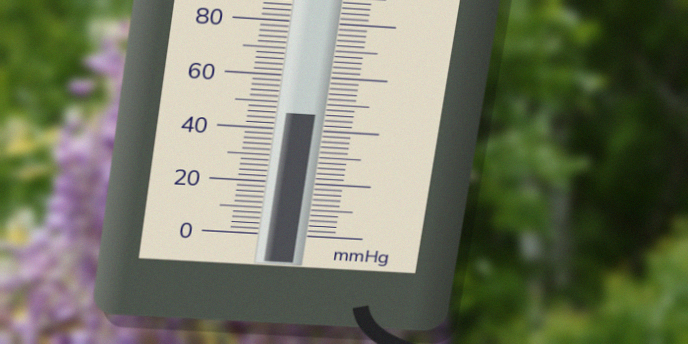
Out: mmHg 46
